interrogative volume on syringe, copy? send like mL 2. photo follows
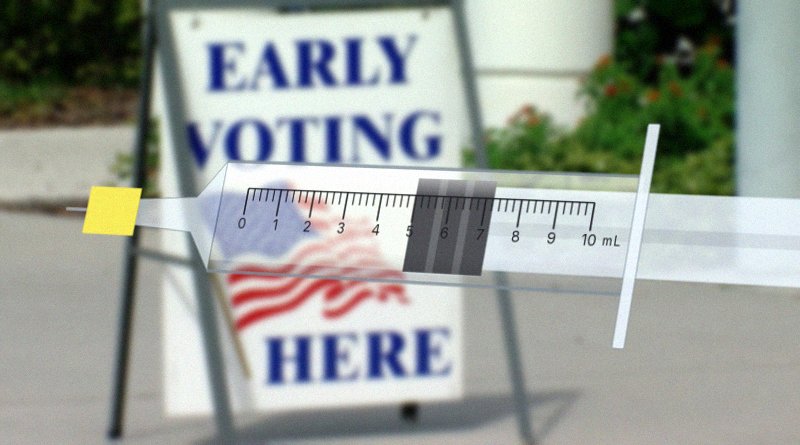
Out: mL 5
